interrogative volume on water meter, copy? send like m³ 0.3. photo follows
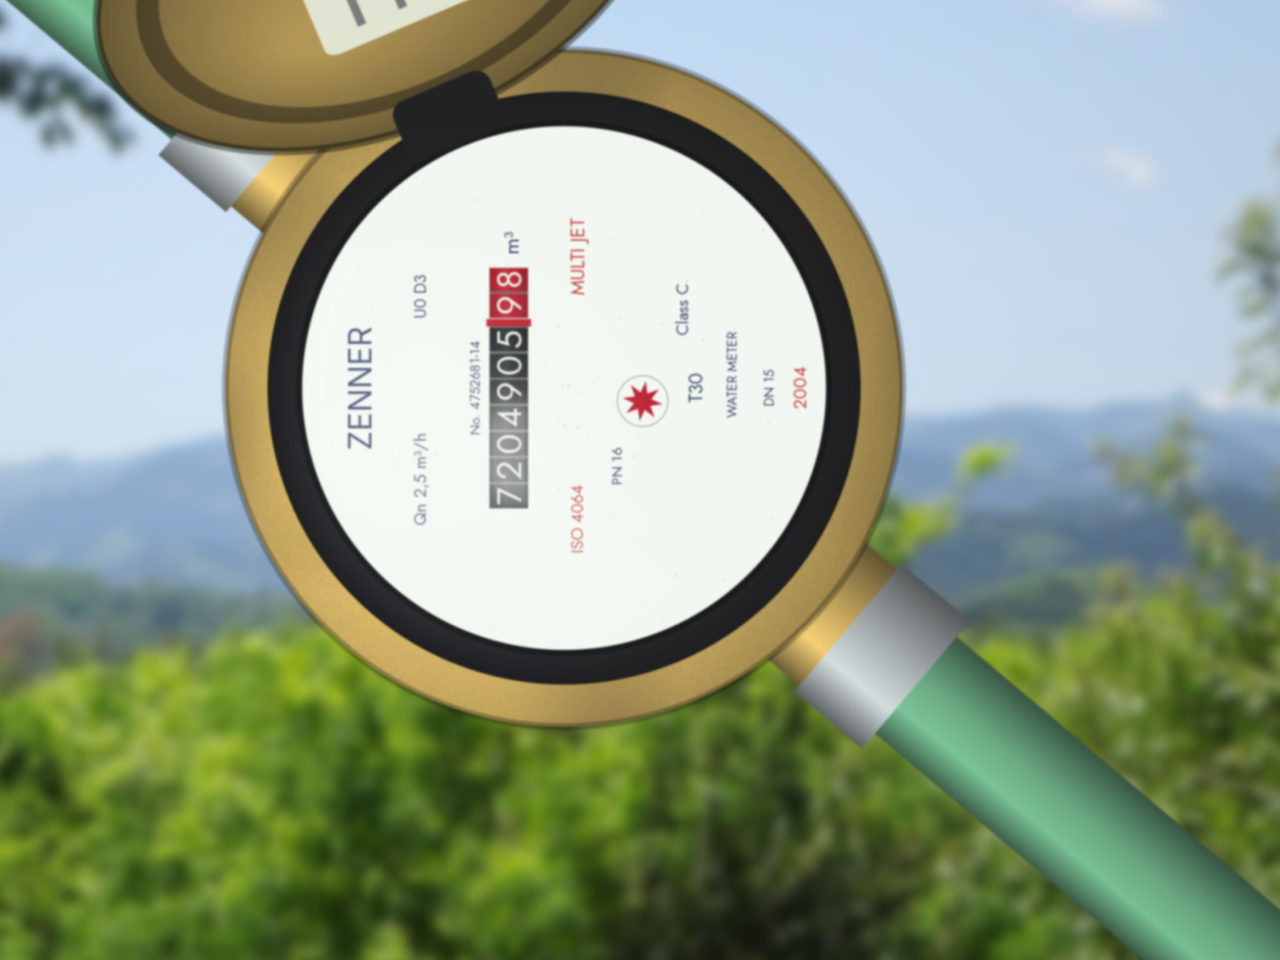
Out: m³ 7204905.98
